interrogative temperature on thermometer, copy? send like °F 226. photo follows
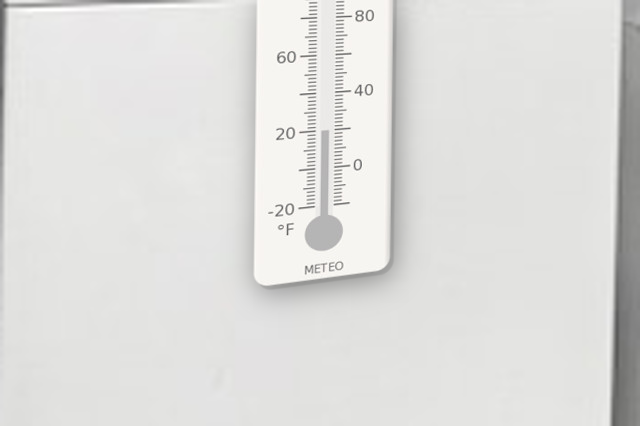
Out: °F 20
